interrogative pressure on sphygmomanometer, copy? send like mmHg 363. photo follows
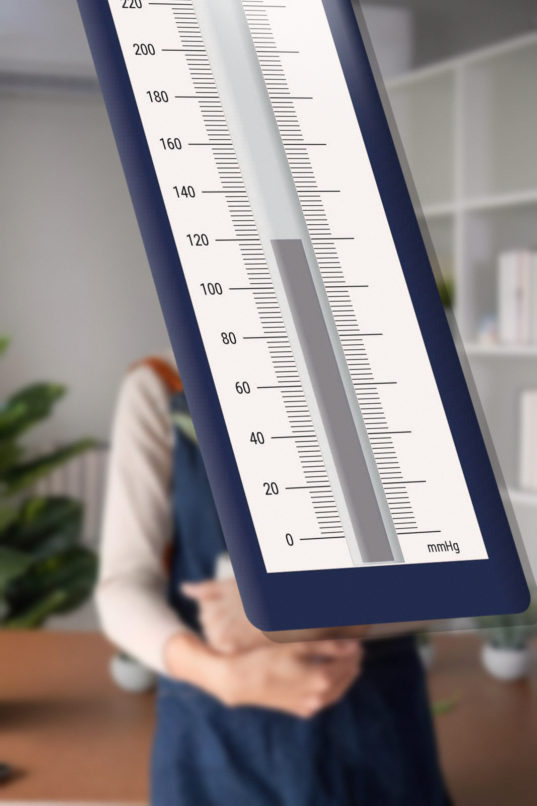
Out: mmHg 120
